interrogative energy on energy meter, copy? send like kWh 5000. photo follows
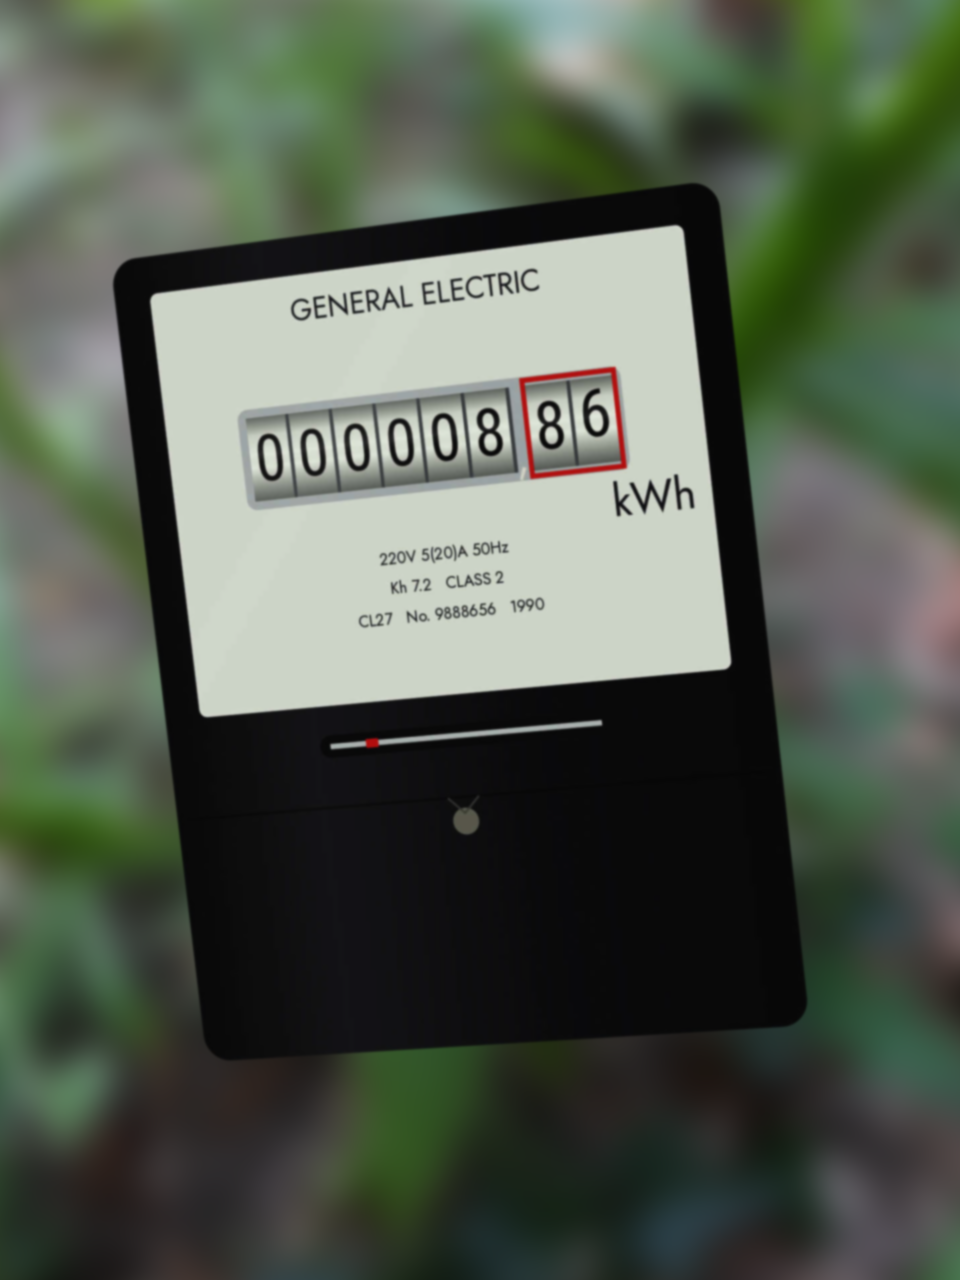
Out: kWh 8.86
